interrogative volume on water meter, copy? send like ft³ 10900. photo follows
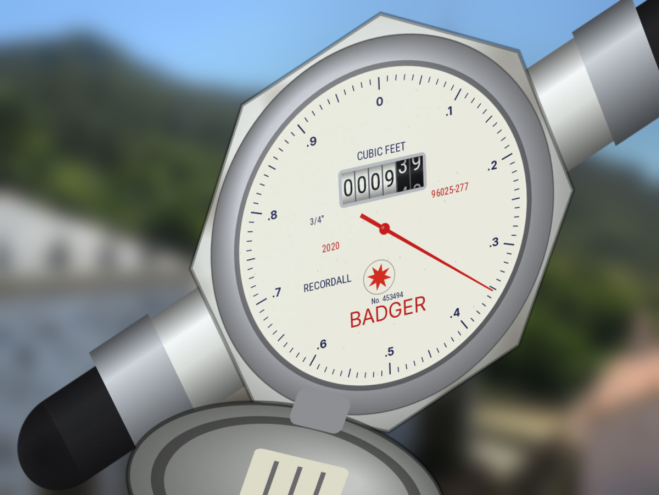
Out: ft³ 939.35
